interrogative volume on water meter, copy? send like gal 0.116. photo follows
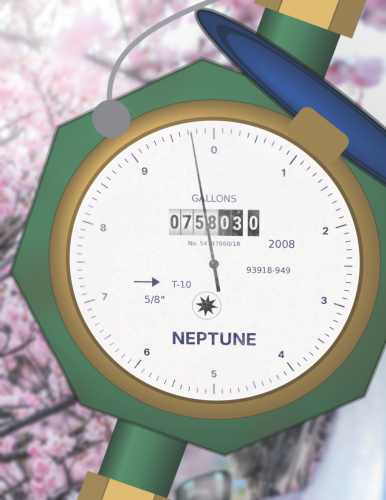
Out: gal 758029.7
